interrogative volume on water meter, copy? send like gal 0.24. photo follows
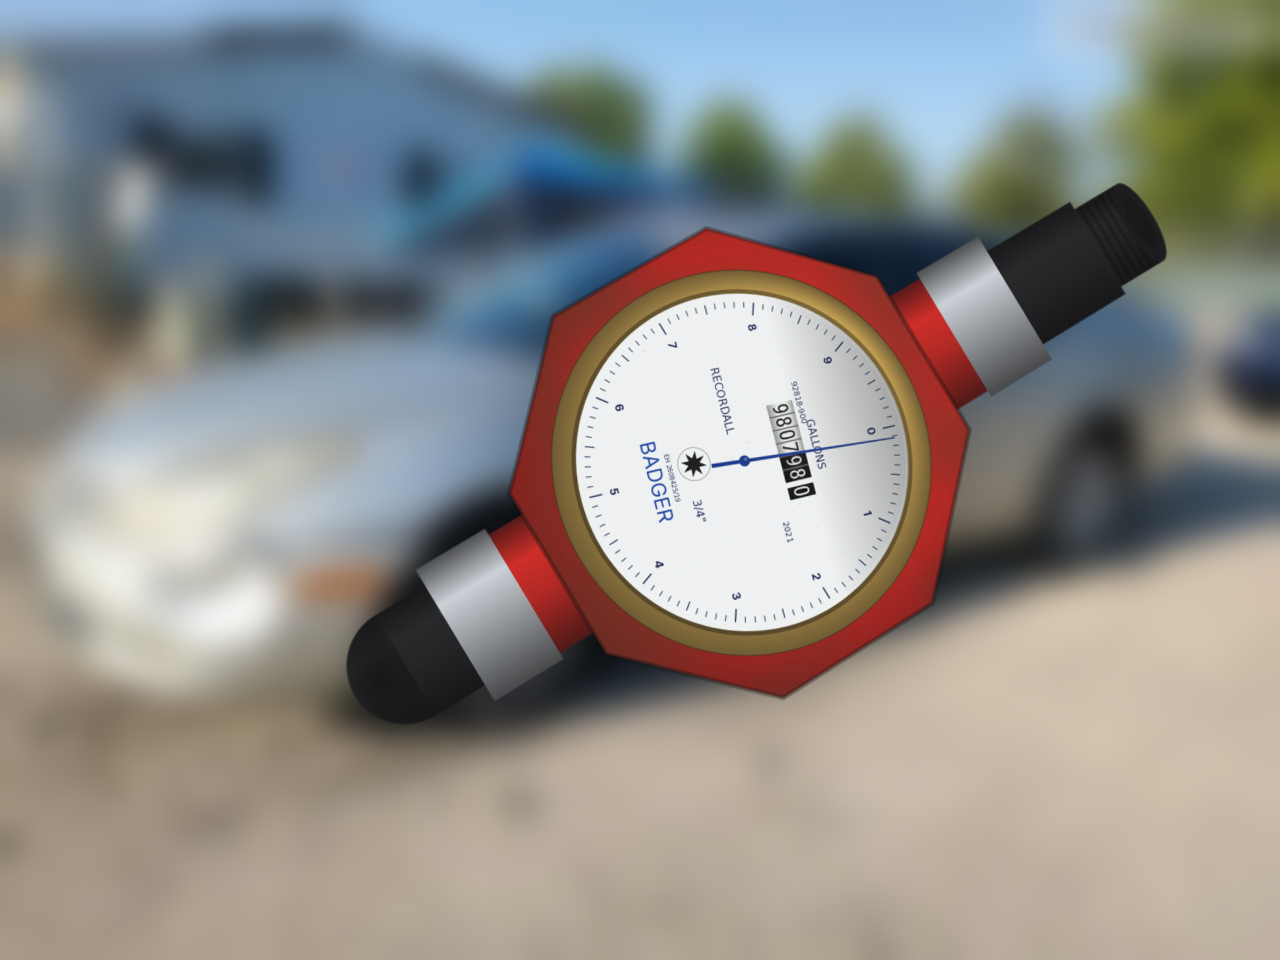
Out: gal 9807980.1
